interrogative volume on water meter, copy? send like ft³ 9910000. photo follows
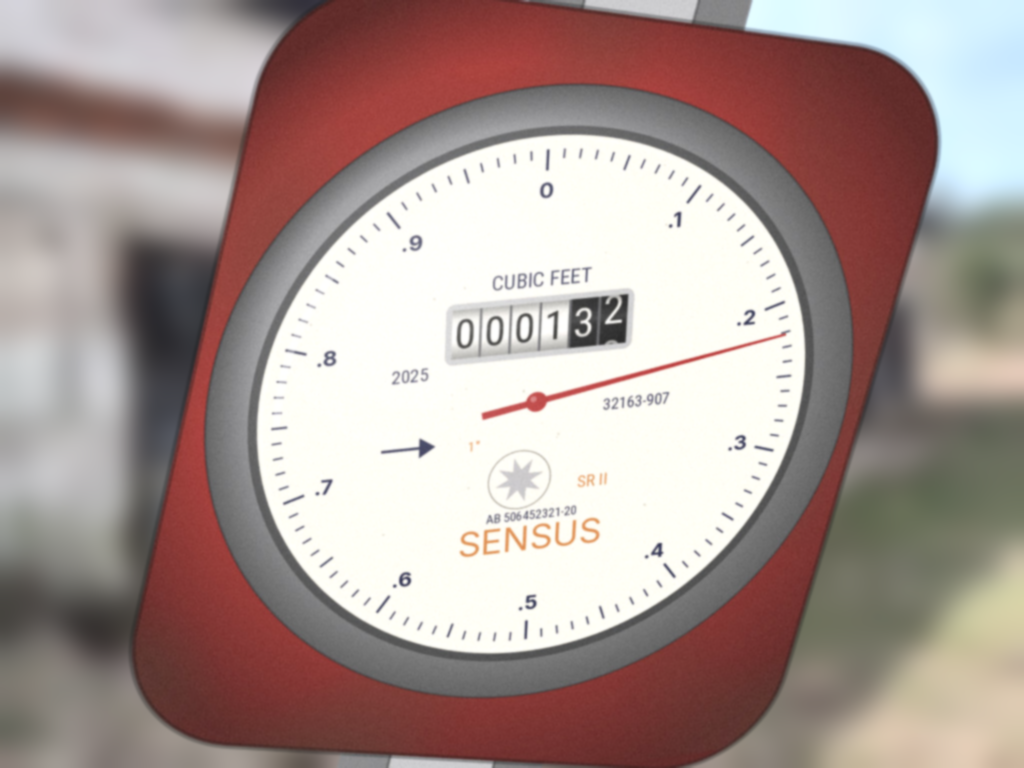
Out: ft³ 132.22
